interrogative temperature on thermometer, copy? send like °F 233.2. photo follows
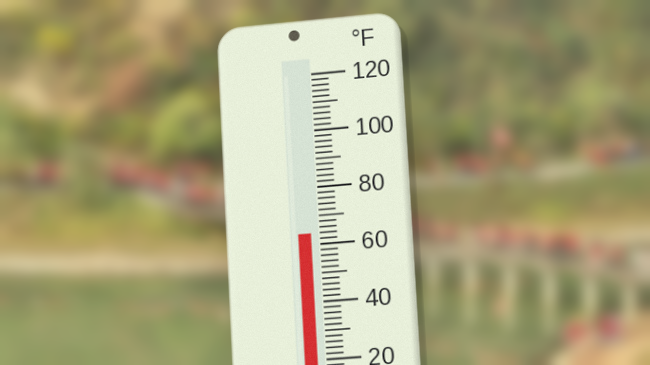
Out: °F 64
